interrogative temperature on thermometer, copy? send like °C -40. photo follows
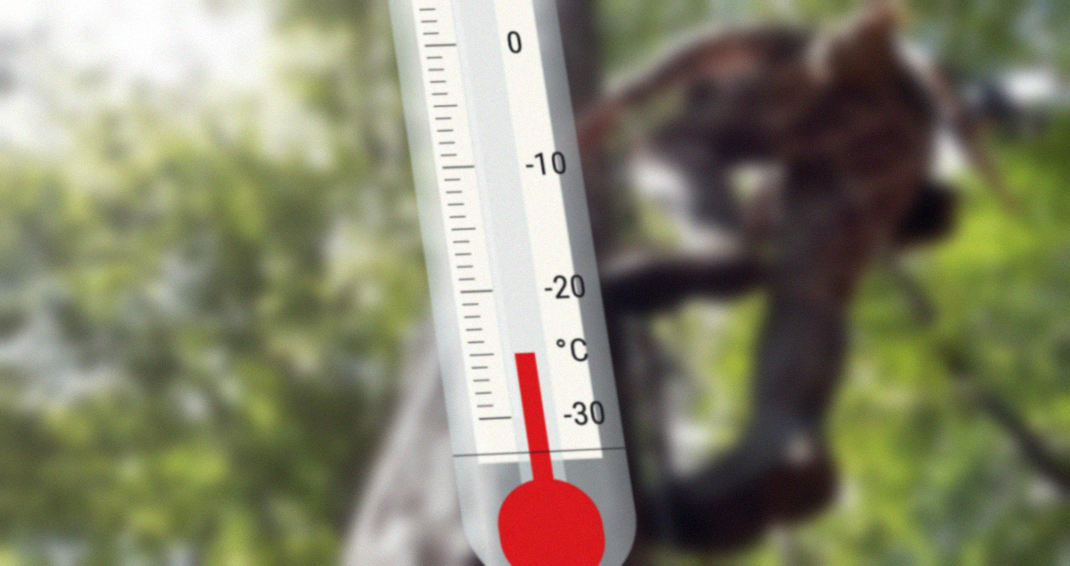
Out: °C -25
